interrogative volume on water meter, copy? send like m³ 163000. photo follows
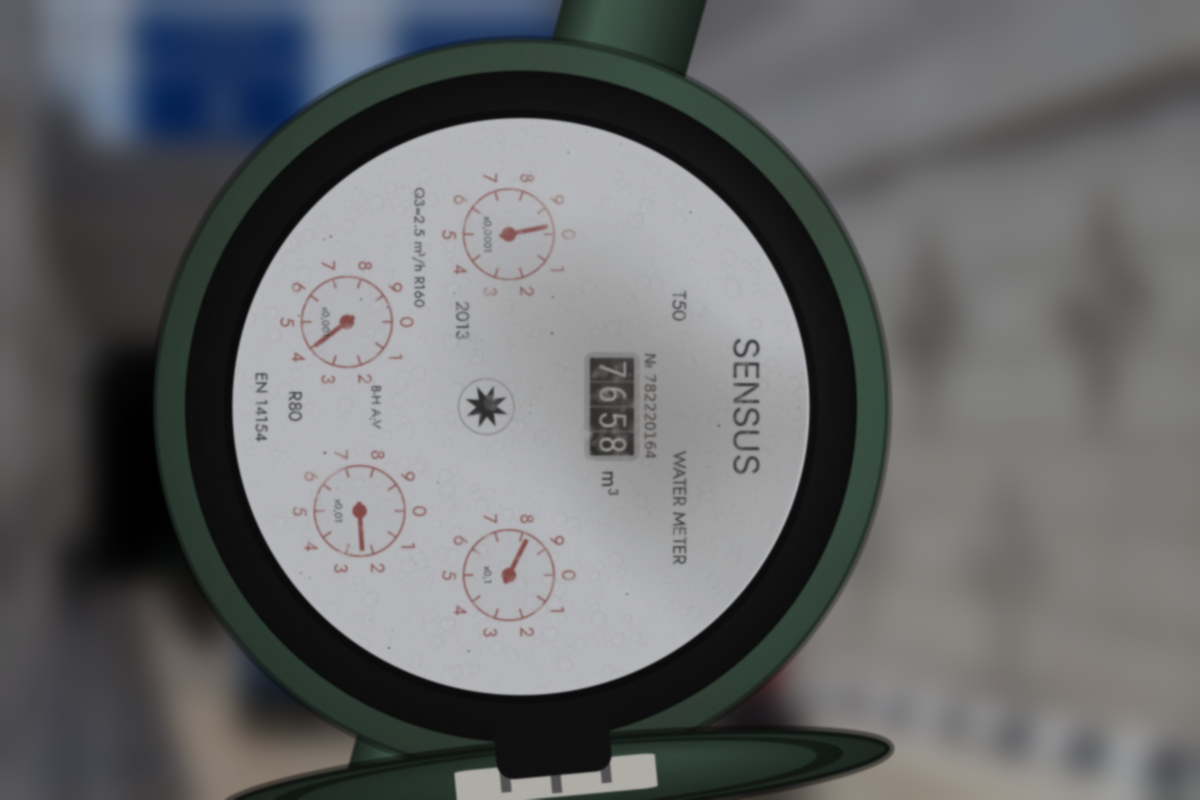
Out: m³ 7658.8239
